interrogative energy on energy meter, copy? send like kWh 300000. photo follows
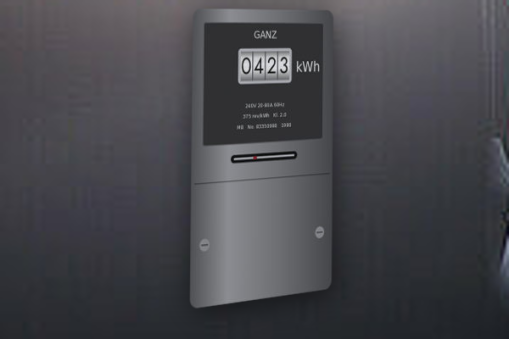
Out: kWh 423
